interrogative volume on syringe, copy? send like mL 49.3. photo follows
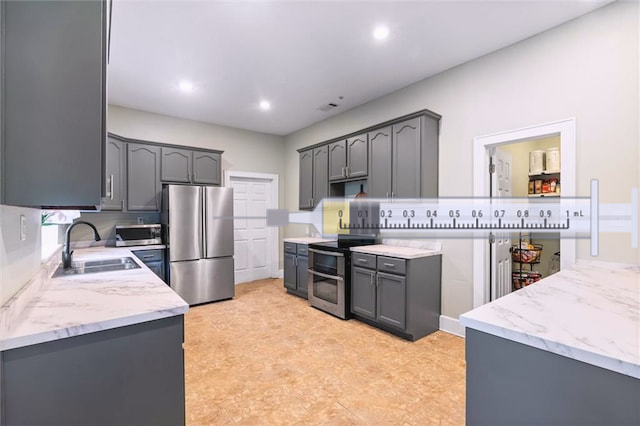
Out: mL 0.04
